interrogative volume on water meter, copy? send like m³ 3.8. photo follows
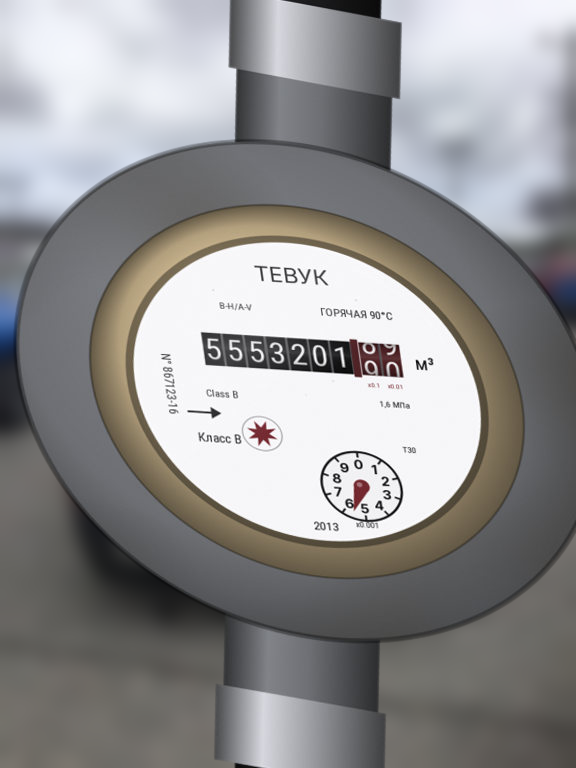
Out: m³ 5553201.895
